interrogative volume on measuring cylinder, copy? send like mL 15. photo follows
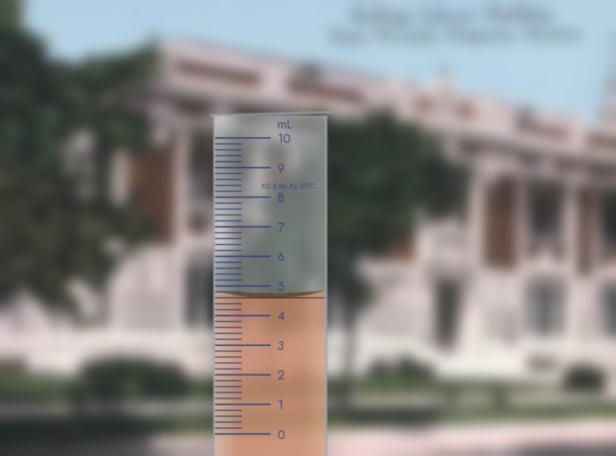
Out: mL 4.6
